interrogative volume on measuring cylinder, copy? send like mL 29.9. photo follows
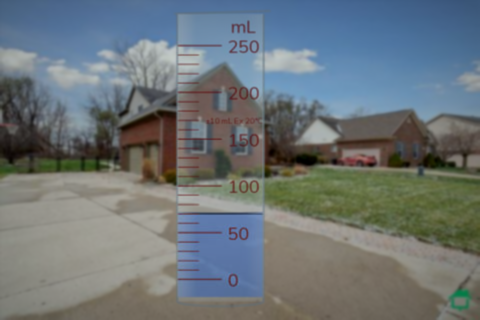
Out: mL 70
